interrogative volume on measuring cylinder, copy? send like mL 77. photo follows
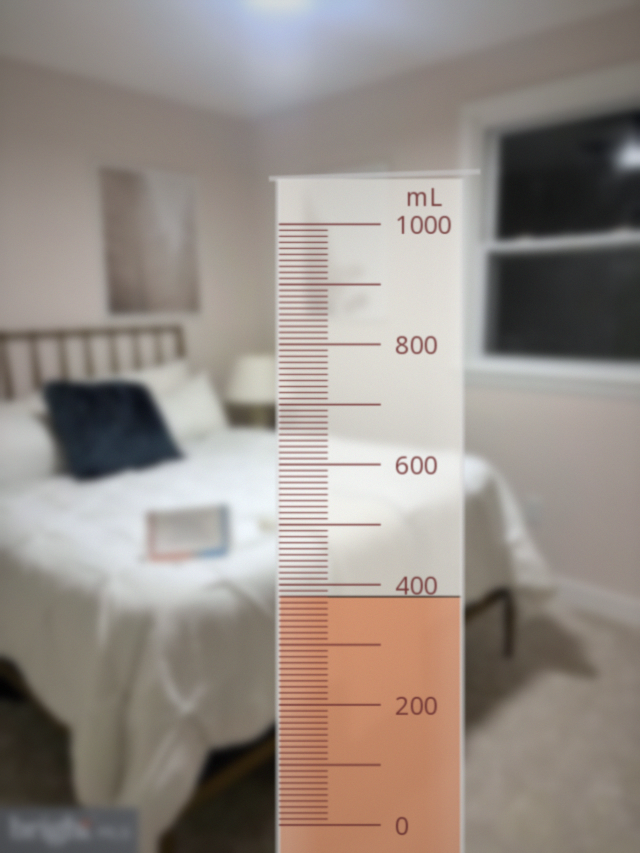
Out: mL 380
